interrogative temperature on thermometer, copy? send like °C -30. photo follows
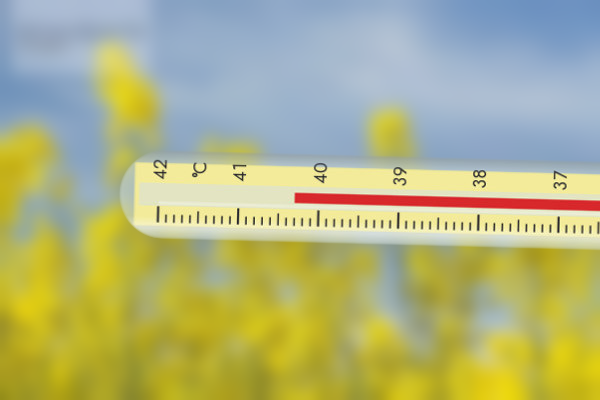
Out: °C 40.3
